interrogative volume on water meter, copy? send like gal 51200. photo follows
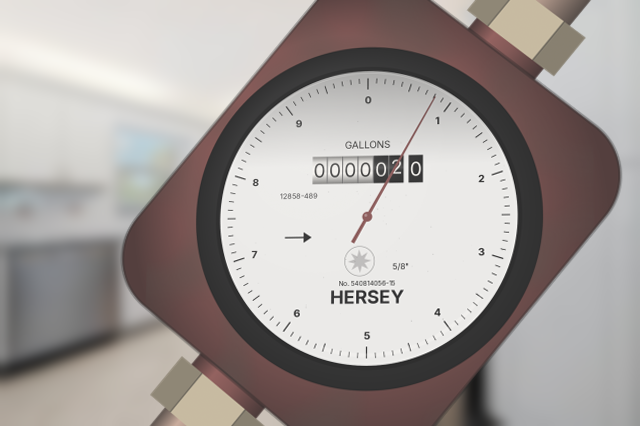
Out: gal 20.8
